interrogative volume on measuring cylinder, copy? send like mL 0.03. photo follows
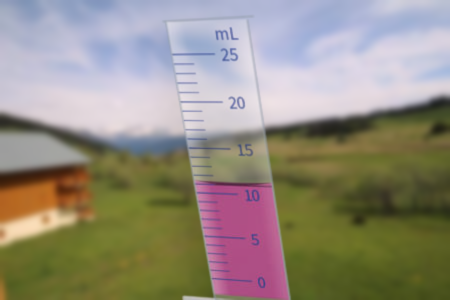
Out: mL 11
